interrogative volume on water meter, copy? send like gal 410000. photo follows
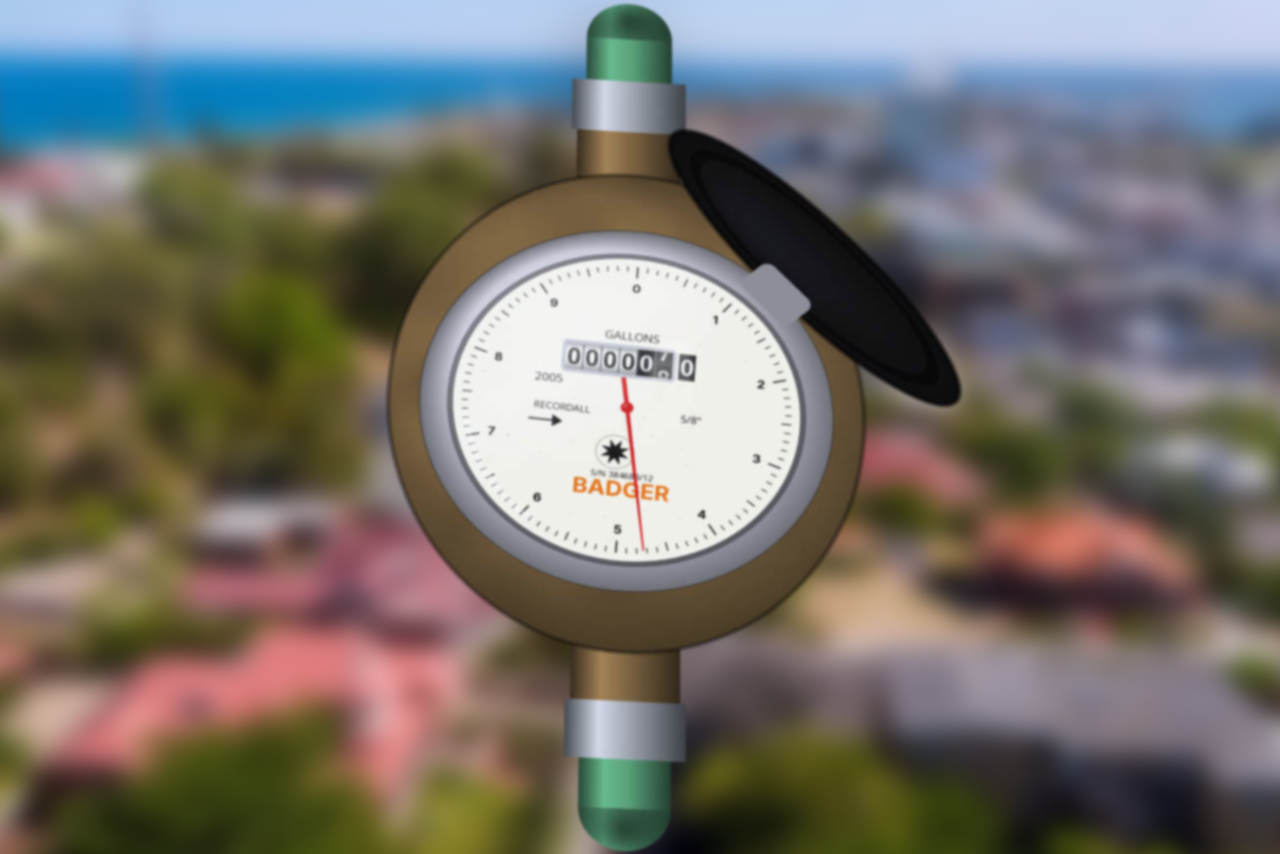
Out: gal 74.7
